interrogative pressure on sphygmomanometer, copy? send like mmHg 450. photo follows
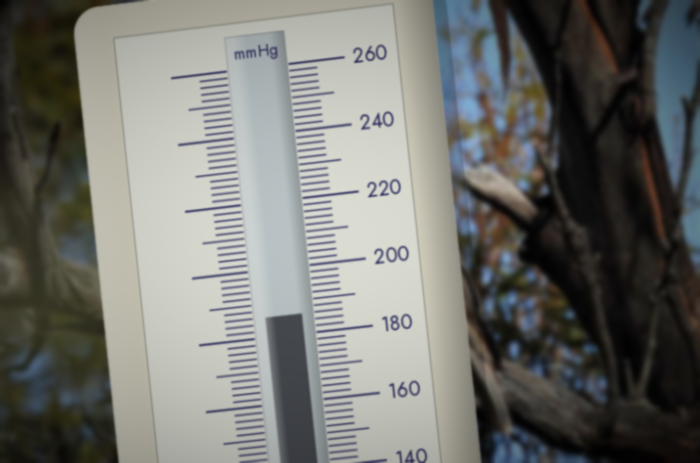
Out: mmHg 186
